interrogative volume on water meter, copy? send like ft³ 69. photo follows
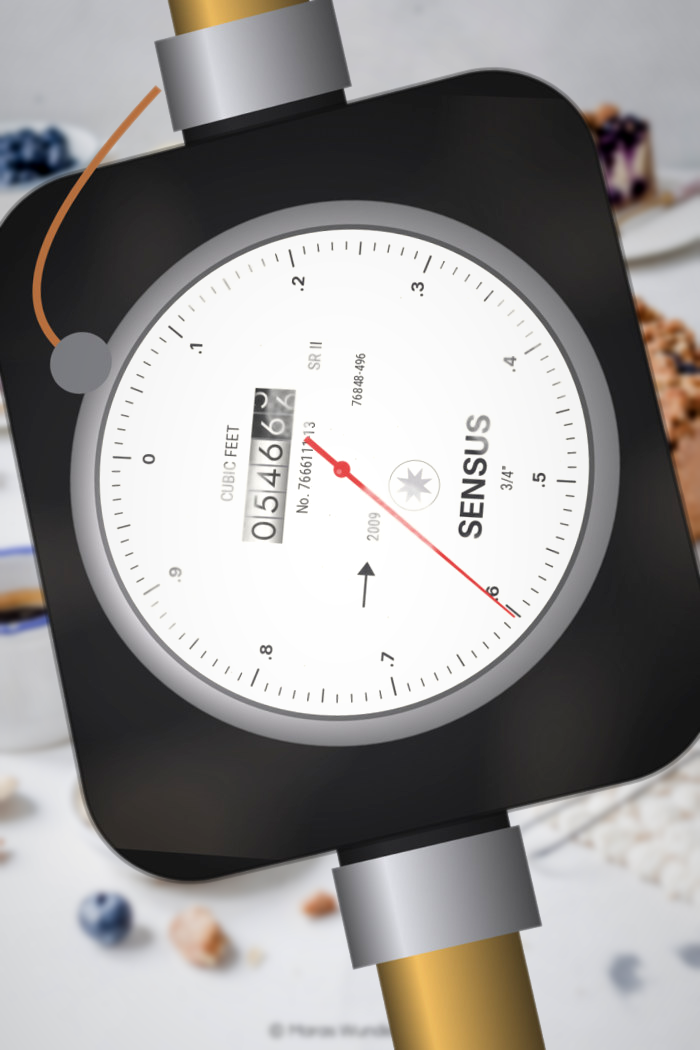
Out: ft³ 54665.60
